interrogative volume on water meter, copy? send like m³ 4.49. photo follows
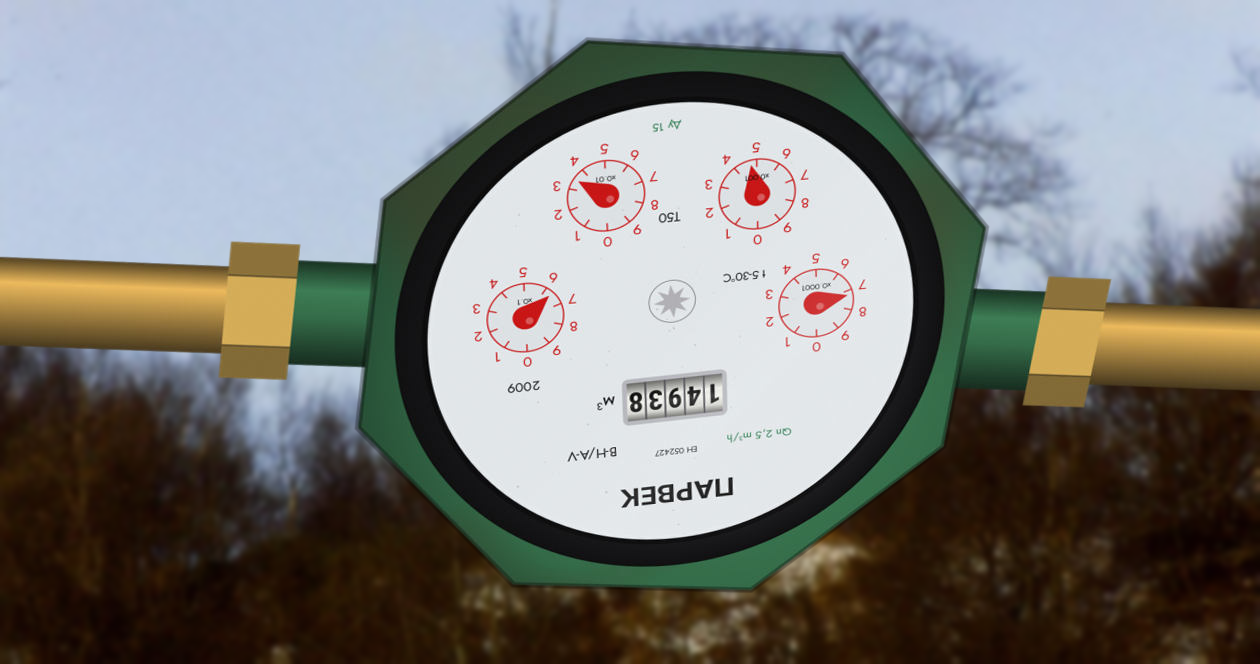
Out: m³ 14938.6347
